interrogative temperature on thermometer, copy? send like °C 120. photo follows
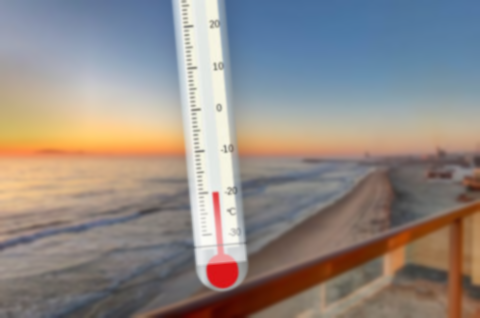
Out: °C -20
